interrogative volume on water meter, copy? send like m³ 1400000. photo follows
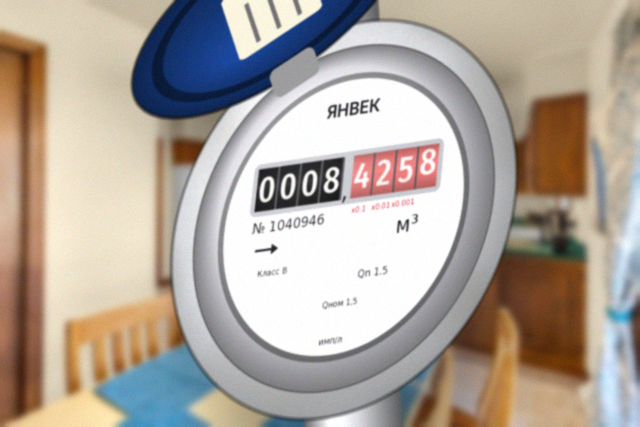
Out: m³ 8.4258
